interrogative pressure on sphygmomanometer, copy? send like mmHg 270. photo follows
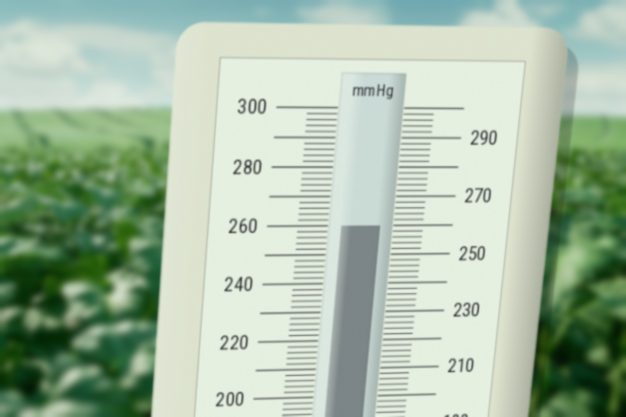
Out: mmHg 260
